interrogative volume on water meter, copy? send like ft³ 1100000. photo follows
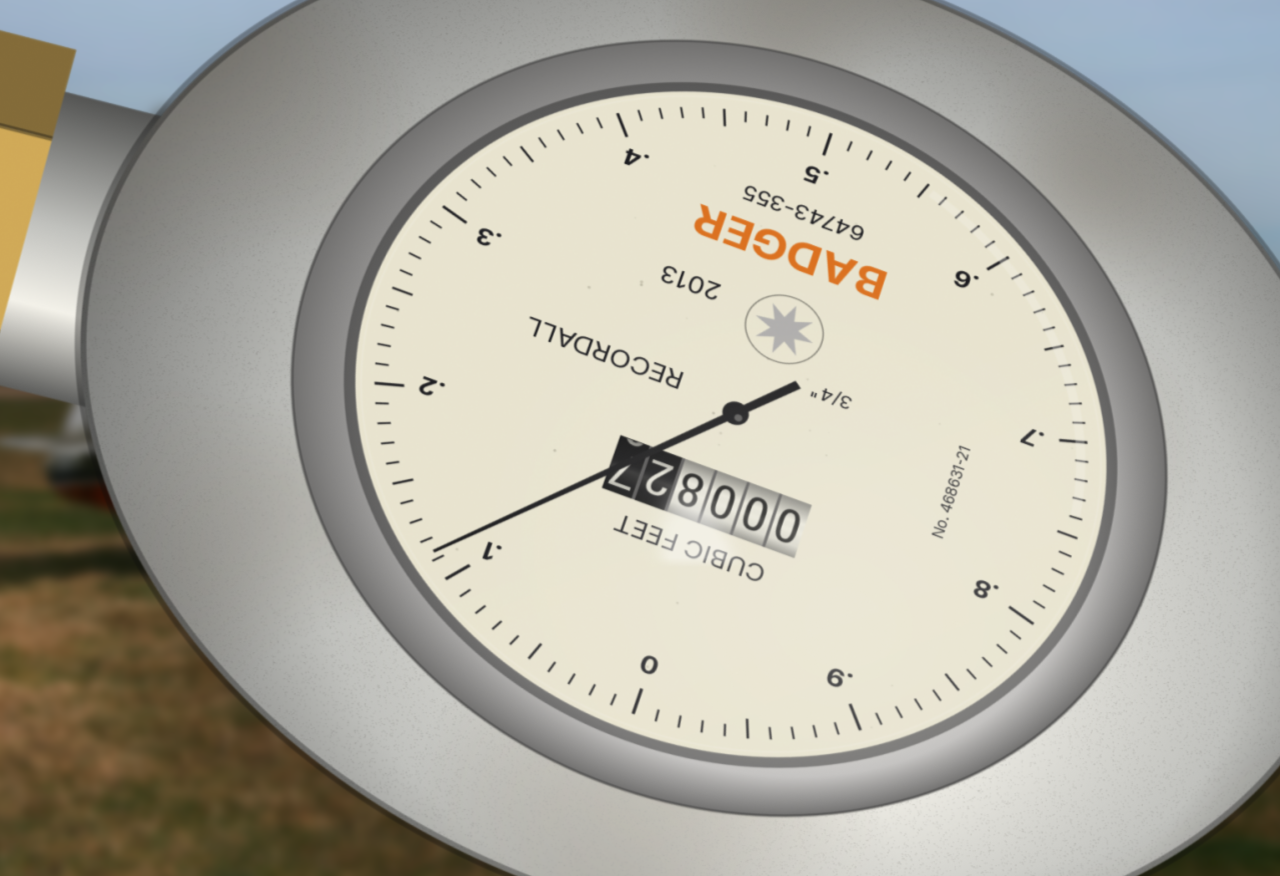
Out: ft³ 827.11
